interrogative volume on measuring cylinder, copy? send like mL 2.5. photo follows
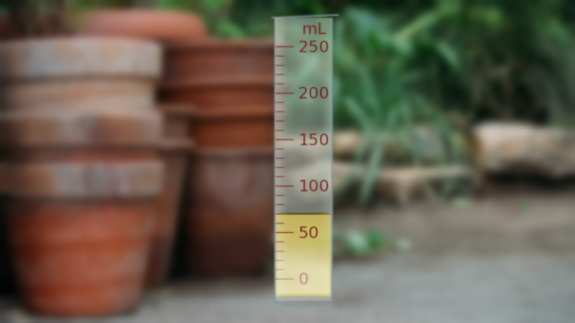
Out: mL 70
